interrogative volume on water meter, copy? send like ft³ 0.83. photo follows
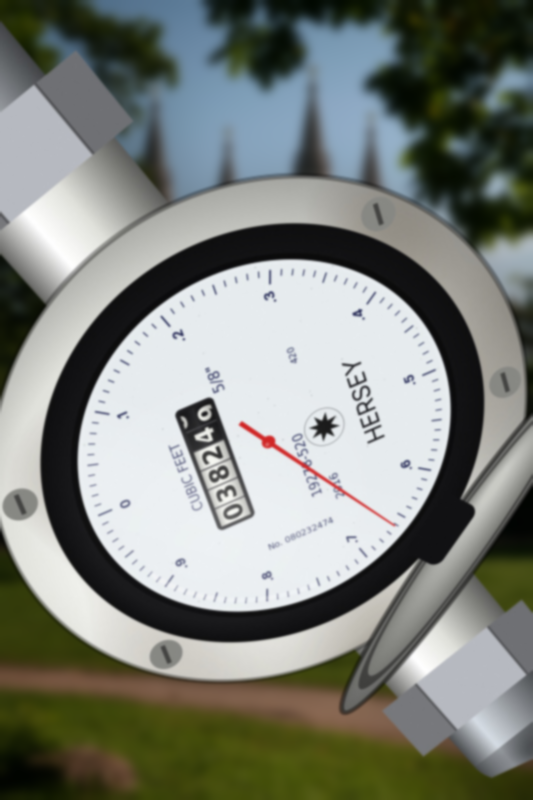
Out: ft³ 38248.66
